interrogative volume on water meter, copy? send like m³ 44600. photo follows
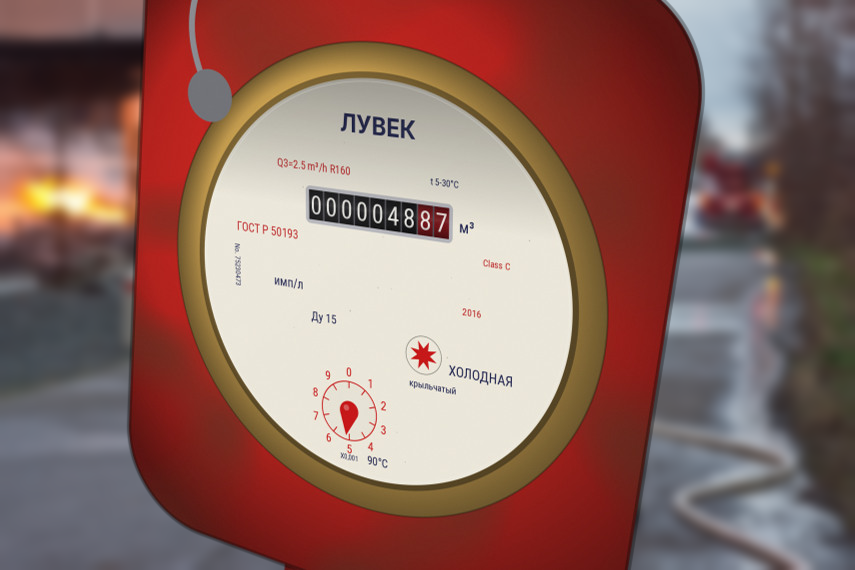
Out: m³ 48.875
